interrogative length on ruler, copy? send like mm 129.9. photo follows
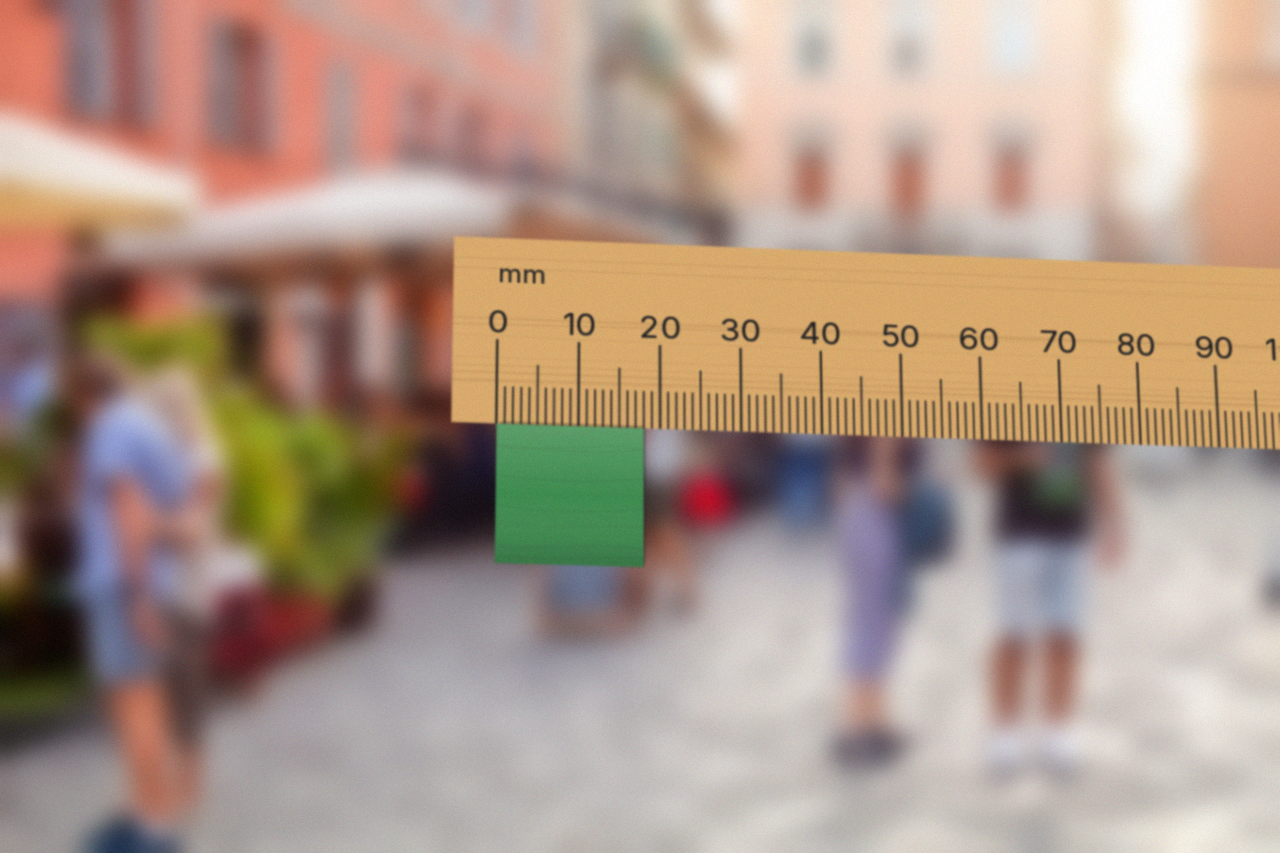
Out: mm 18
